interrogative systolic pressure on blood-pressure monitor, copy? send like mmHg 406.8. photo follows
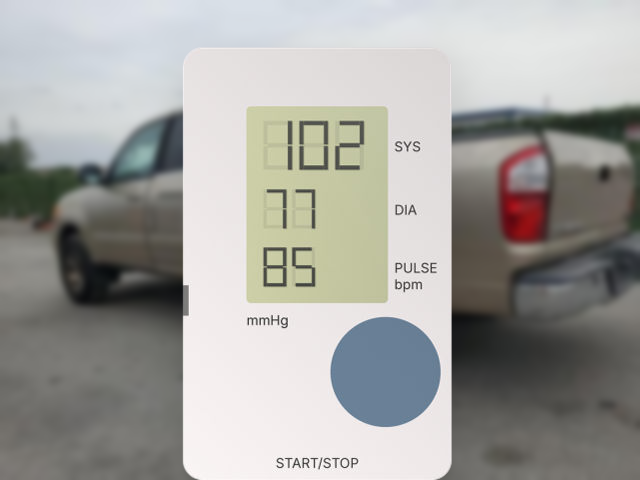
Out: mmHg 102
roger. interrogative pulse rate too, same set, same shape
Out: bpm 85
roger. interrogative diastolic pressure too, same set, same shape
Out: mmHg 77
